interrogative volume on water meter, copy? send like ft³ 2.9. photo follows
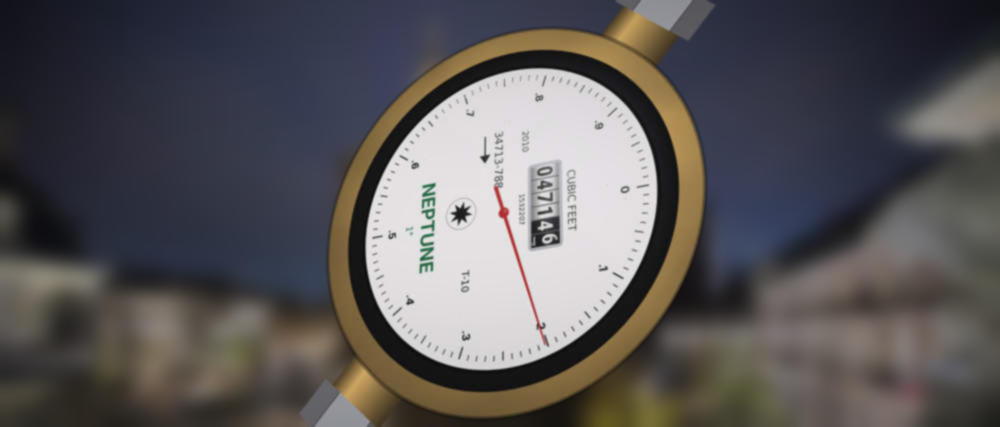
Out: ft³ 47146.20
